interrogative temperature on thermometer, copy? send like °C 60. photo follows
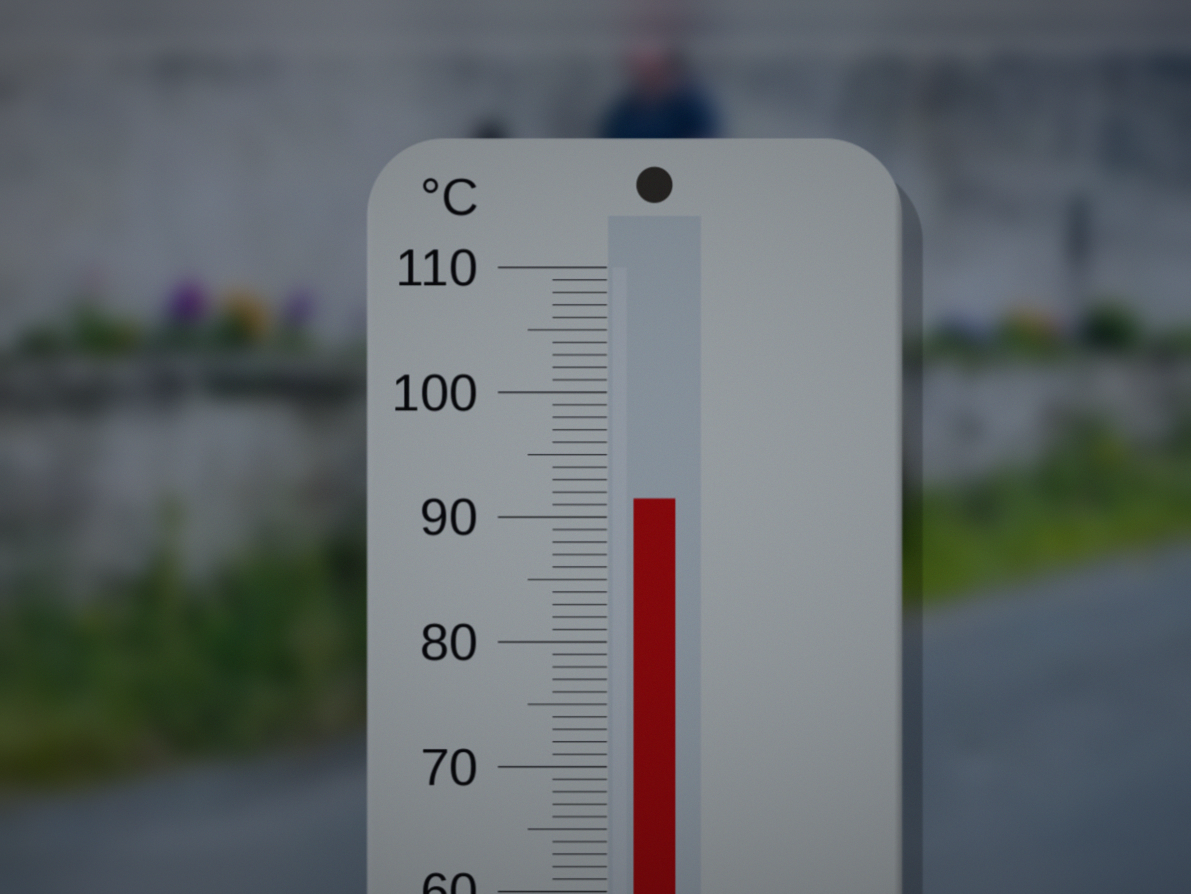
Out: °C 91.5
